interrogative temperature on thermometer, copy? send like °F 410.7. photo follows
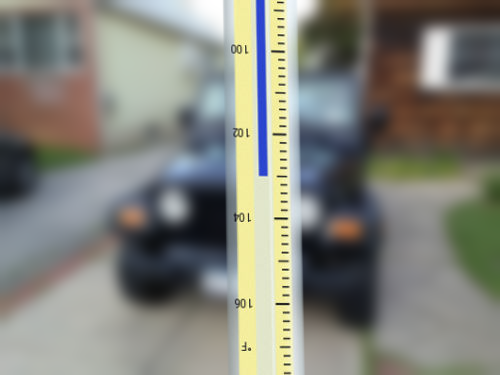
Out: °F 103
